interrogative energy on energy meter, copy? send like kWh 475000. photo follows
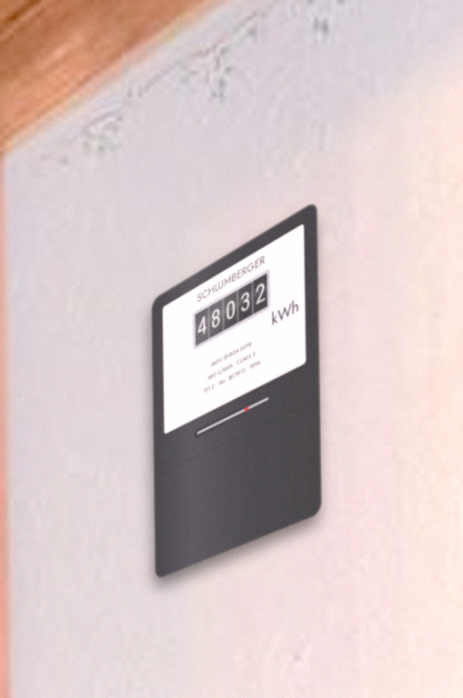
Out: kWh 48032
